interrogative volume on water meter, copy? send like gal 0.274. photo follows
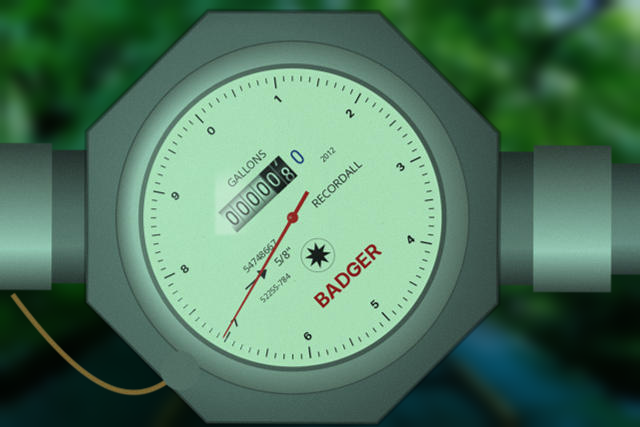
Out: gal 77.0
